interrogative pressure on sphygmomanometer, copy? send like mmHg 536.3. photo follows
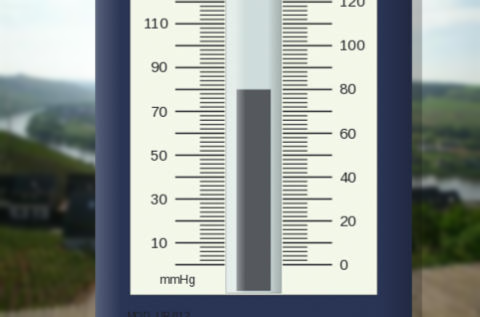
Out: mmHg 80
